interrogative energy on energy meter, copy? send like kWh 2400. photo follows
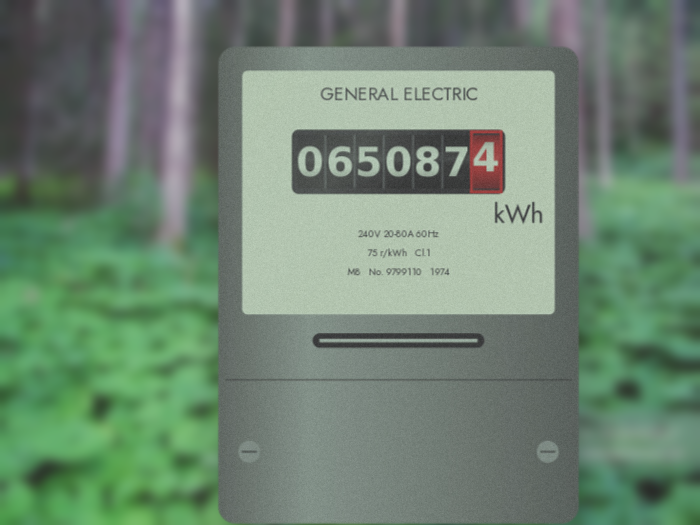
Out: kWh 65087.4
